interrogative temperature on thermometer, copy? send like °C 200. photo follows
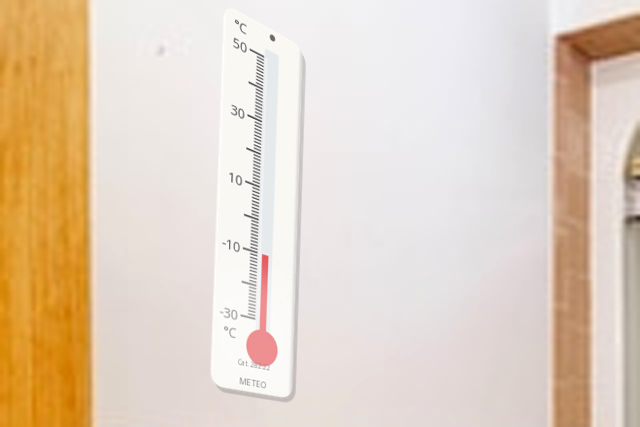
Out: °C -10
